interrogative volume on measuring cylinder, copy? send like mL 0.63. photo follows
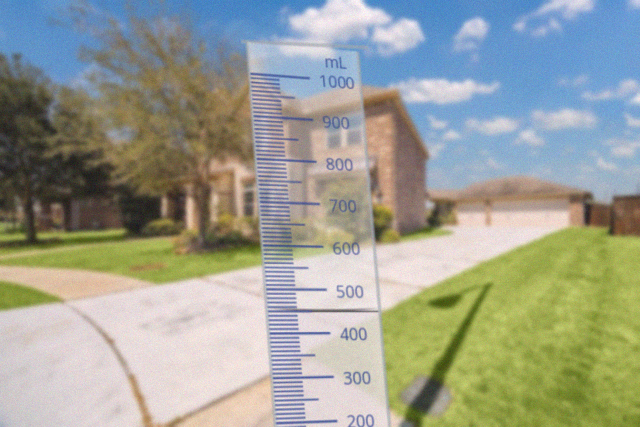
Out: mL 450
